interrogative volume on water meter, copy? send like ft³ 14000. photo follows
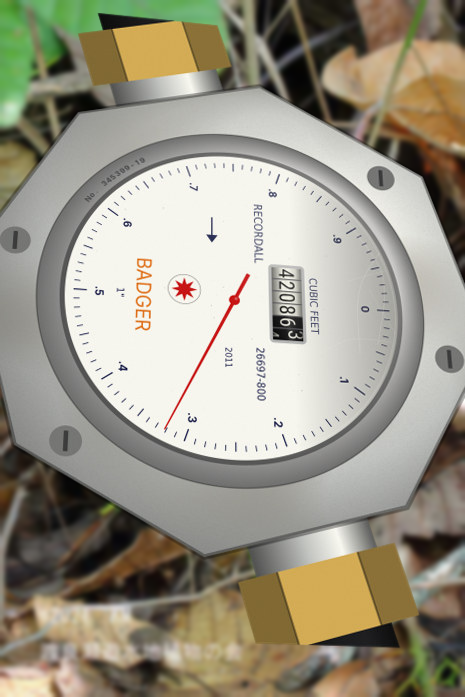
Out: ft³ 420863.32
